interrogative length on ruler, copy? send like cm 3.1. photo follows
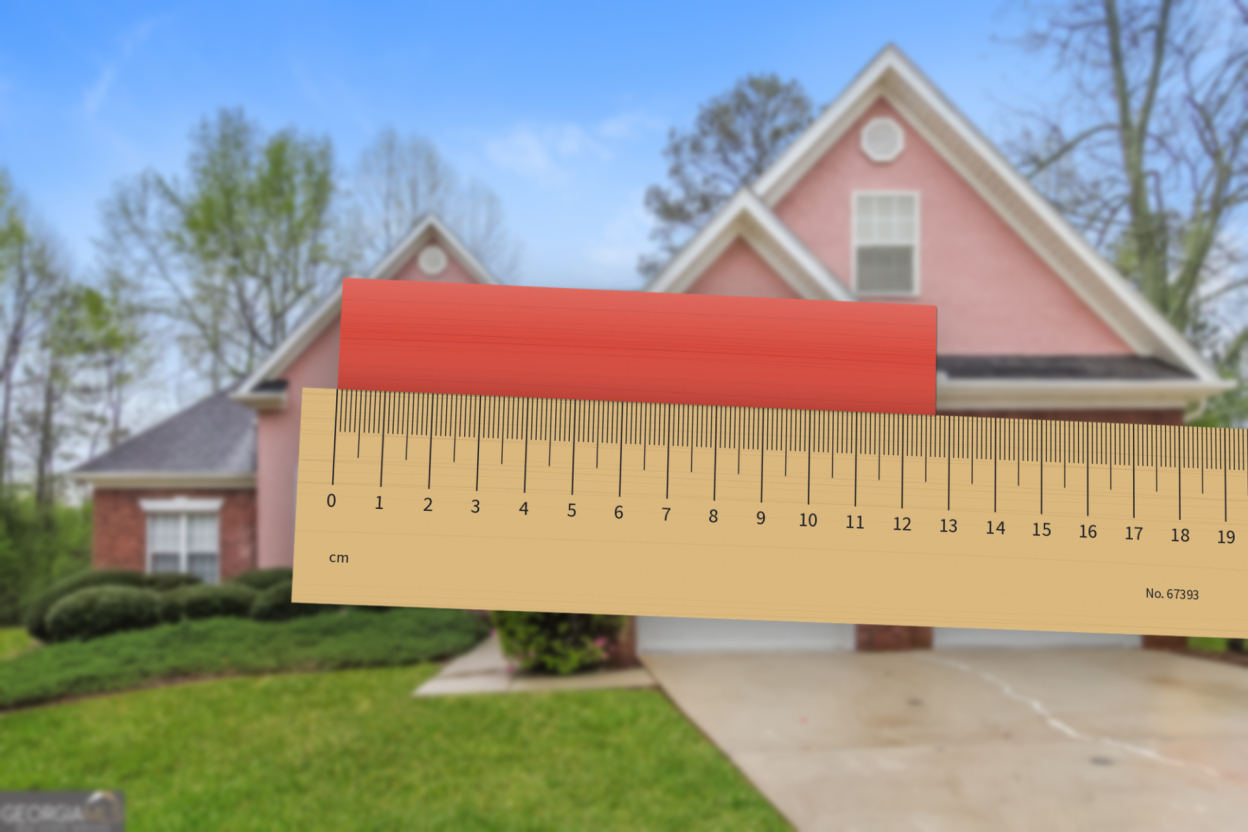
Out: cm 12.7
